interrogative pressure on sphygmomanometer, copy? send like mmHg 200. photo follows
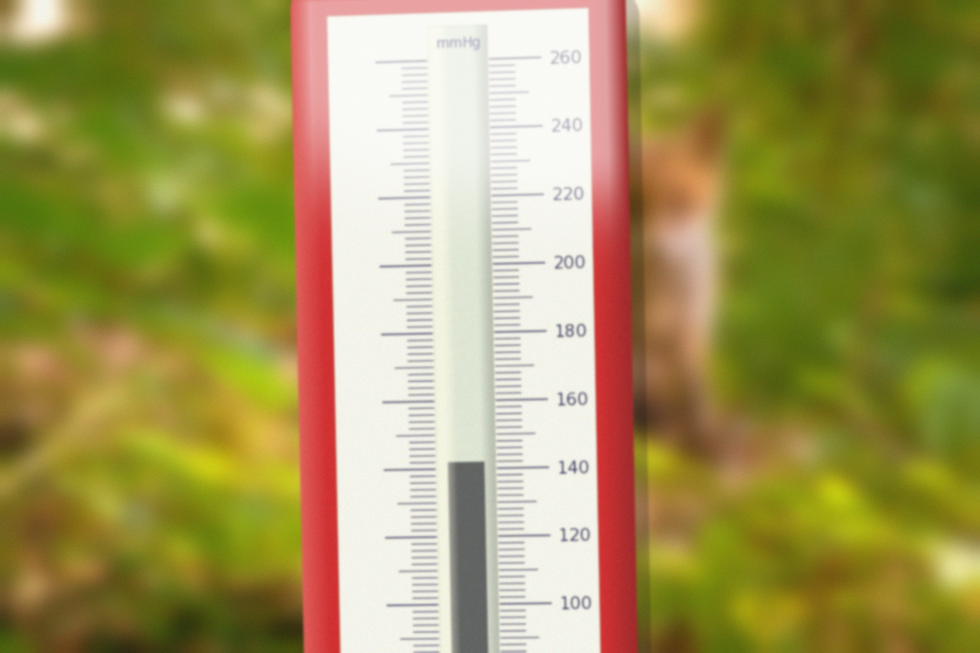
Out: mmHg 142
